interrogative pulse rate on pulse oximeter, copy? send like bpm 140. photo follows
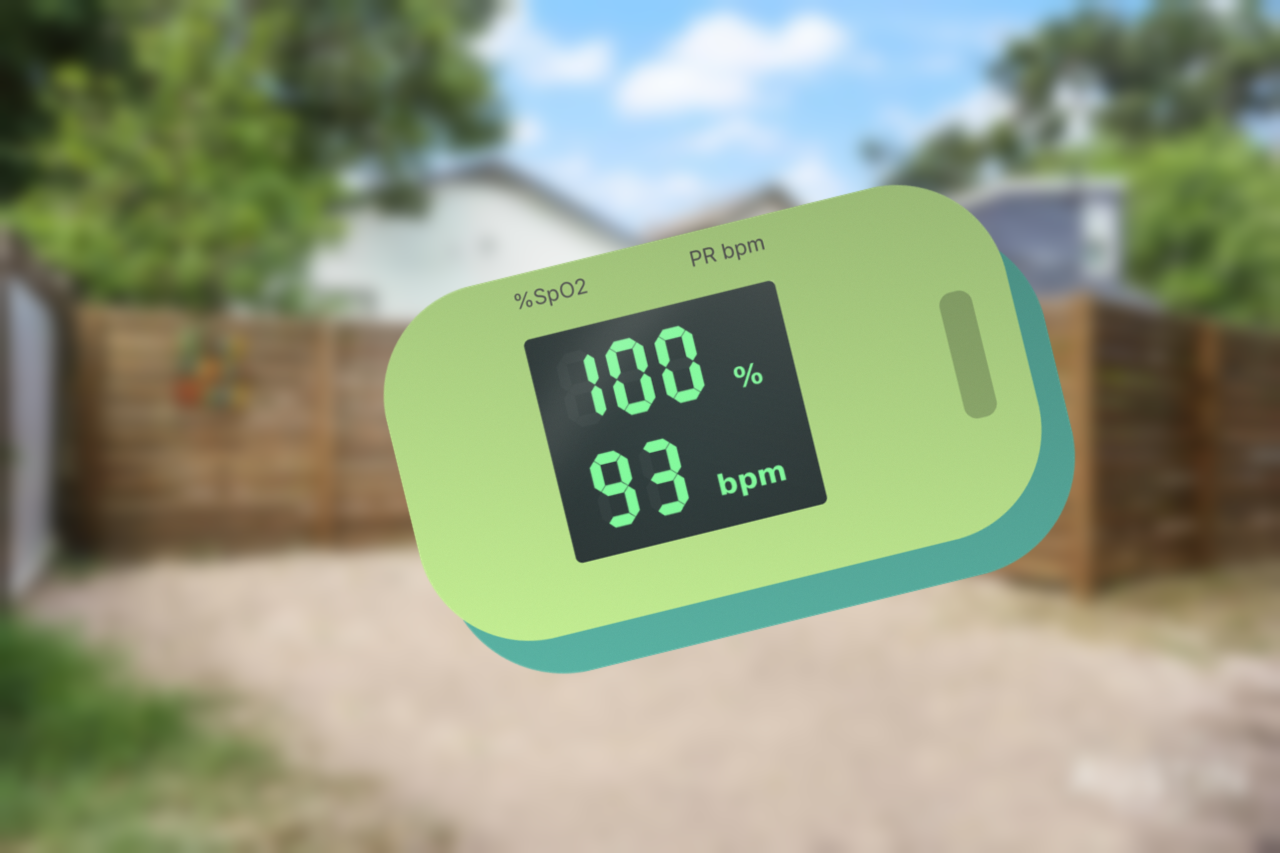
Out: bpm 93
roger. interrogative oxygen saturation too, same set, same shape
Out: % 100
